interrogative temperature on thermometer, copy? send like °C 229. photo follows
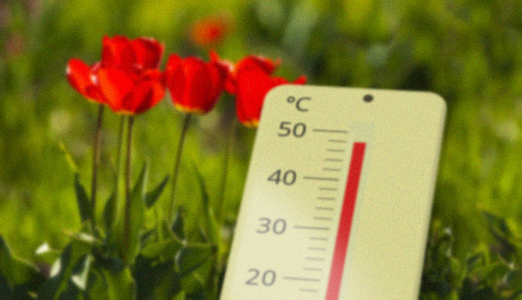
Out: °C 48
